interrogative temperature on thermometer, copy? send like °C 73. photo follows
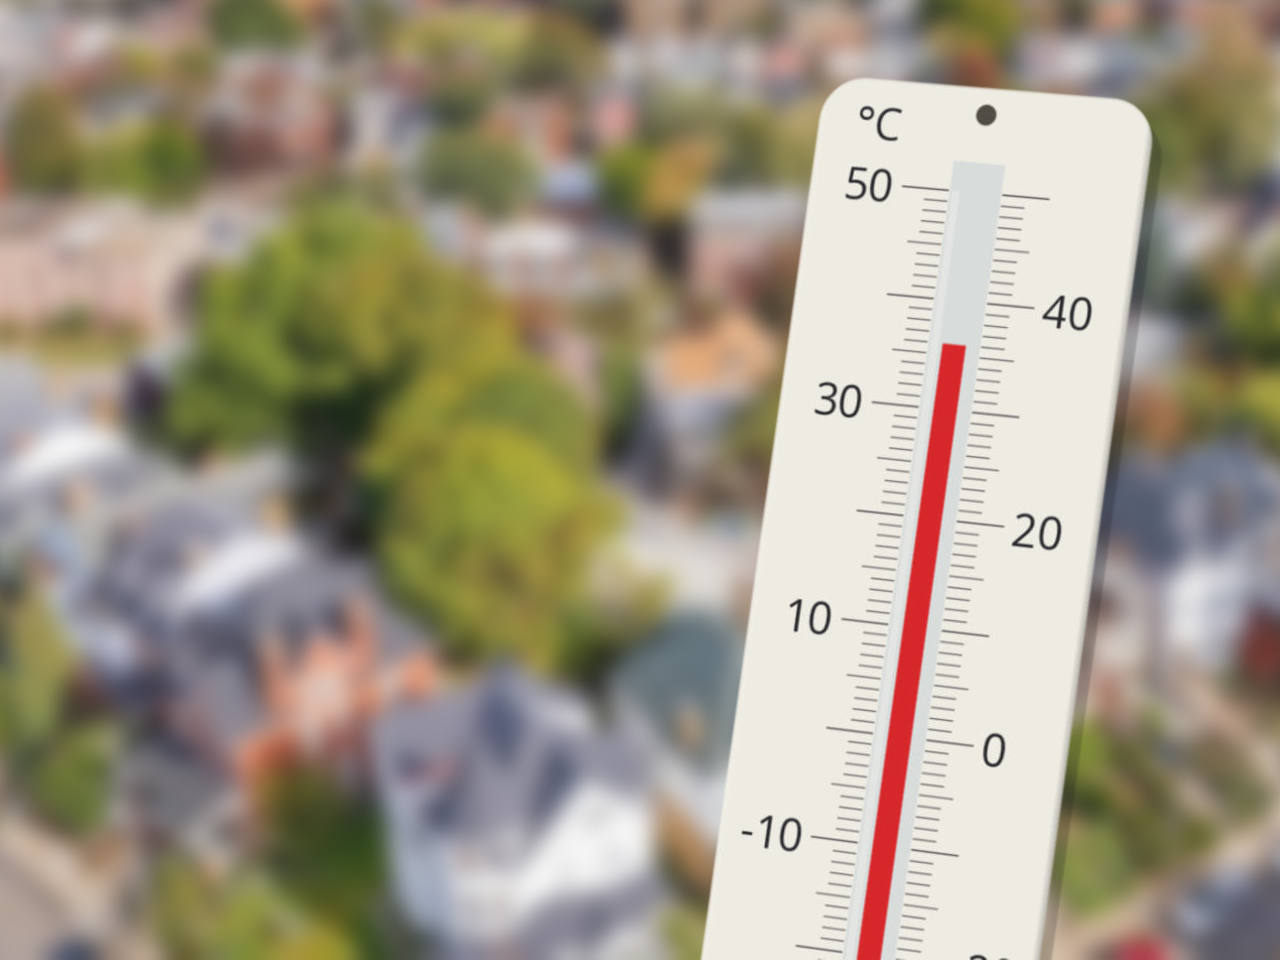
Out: °C 36
